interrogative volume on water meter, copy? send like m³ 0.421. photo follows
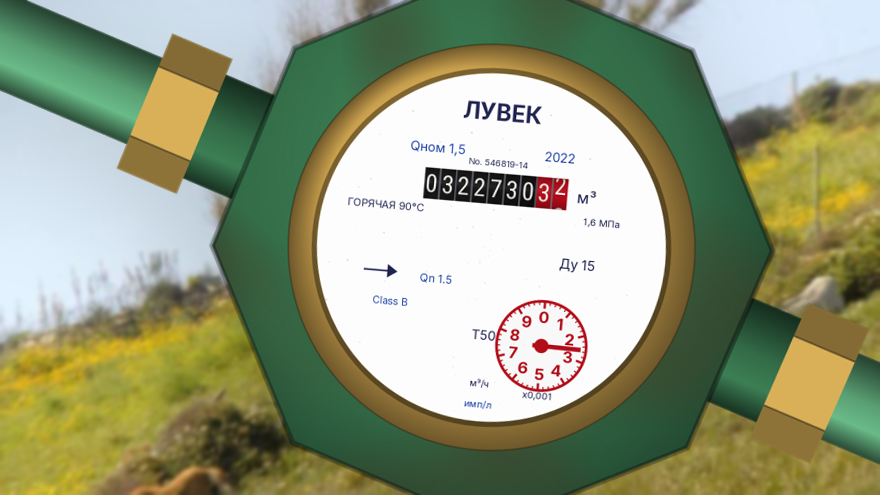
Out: m³ 322730.322
